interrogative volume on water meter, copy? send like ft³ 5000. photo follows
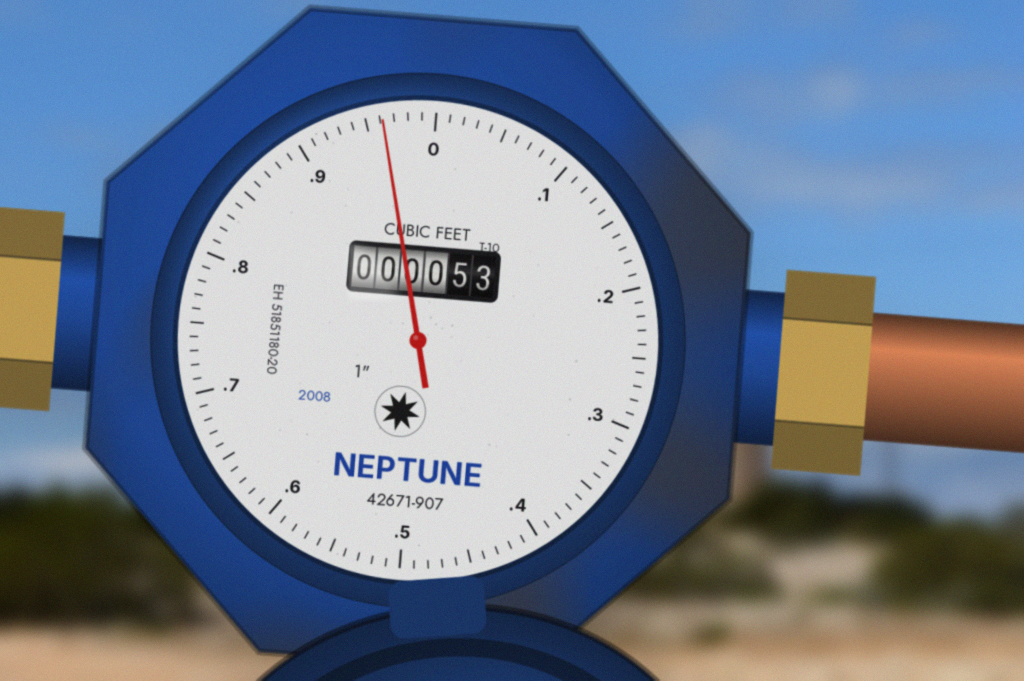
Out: ft³ 52.96
